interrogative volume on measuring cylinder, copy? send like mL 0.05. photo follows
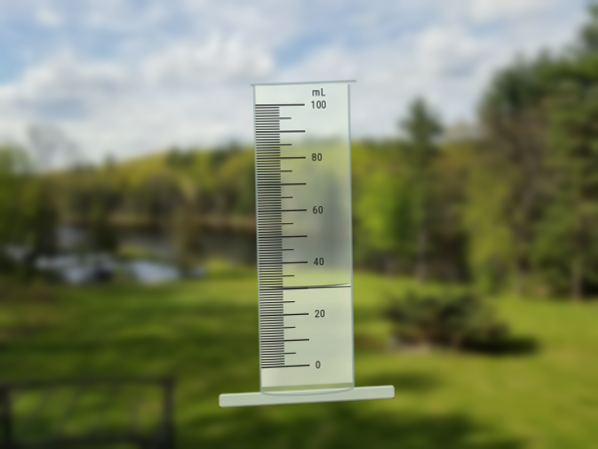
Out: mL 30
